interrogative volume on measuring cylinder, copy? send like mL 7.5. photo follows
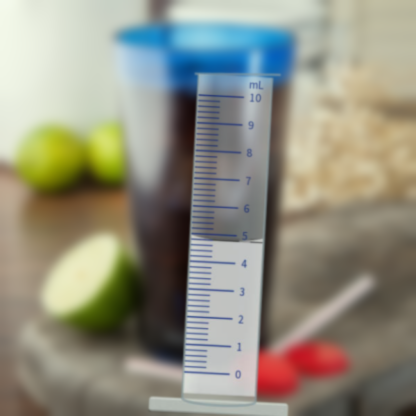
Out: mL 4.8
